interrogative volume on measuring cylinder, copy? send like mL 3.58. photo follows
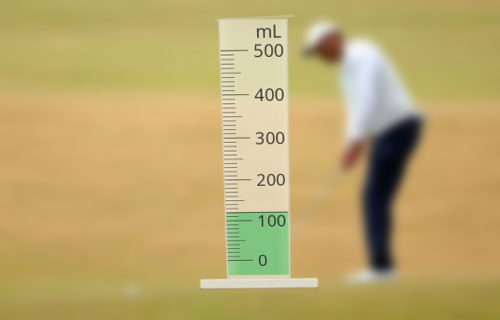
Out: mL 120
